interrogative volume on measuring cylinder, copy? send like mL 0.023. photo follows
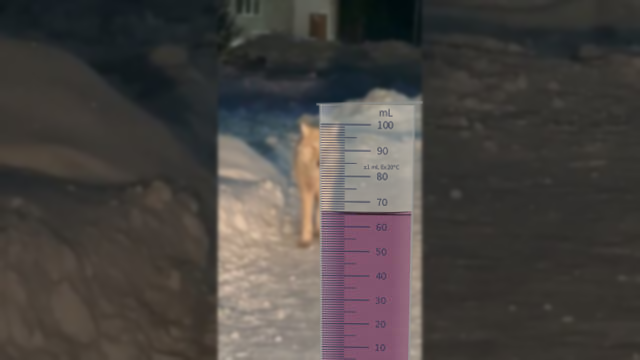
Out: mL 65
